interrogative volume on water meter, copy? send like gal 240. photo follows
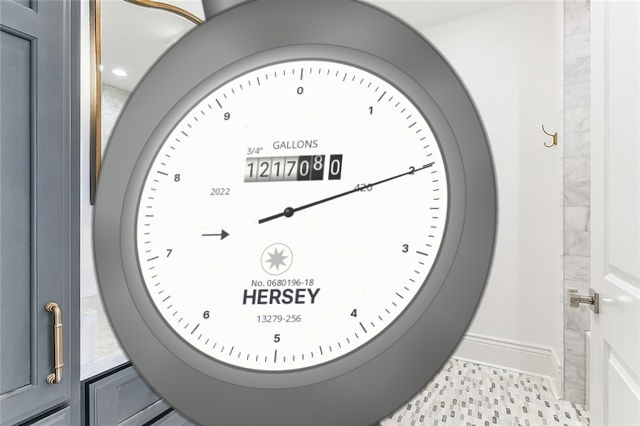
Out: gal 1217082.0
